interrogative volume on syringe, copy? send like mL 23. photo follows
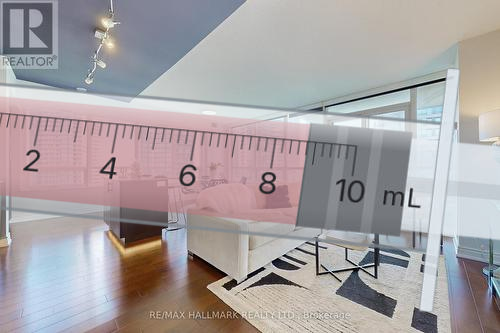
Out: mL 8.8
